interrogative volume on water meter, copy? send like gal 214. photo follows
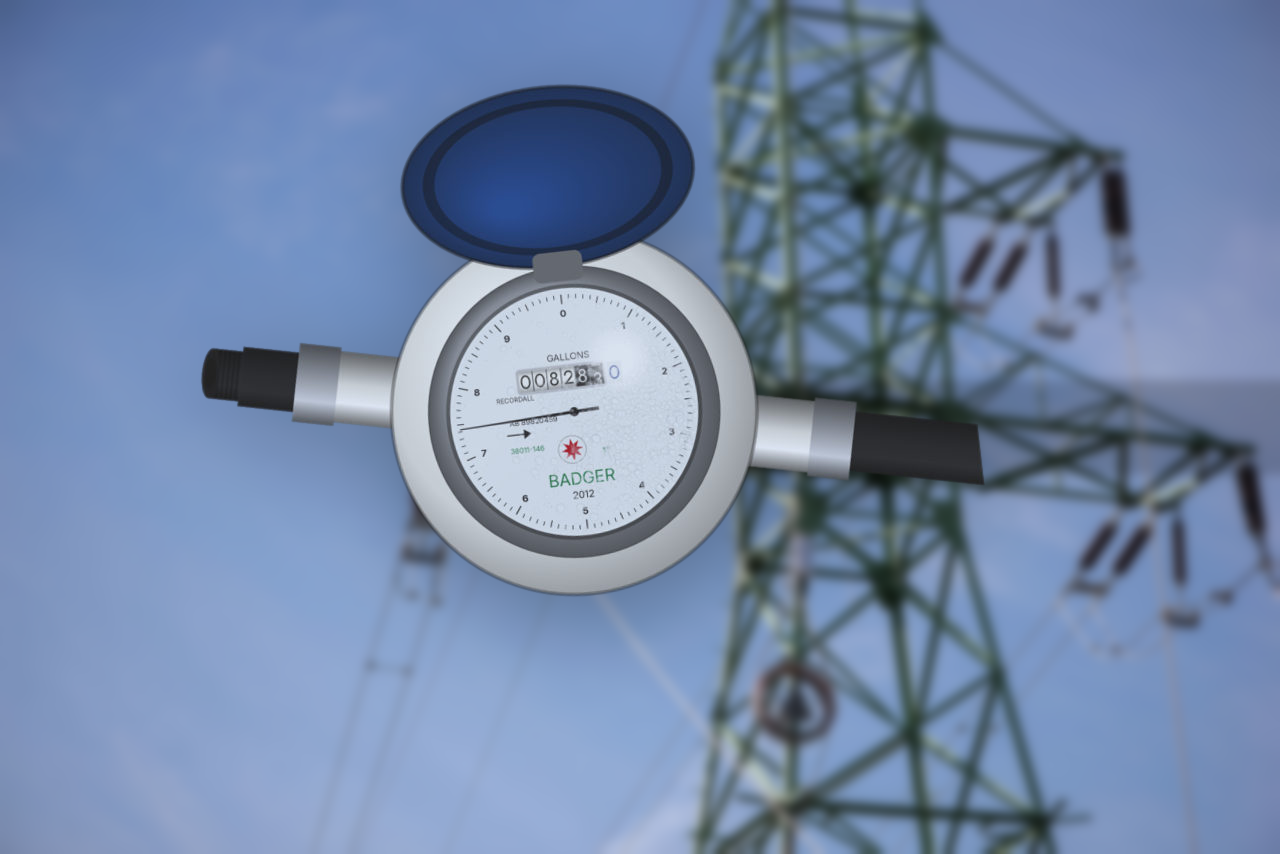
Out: gal 82827.4
